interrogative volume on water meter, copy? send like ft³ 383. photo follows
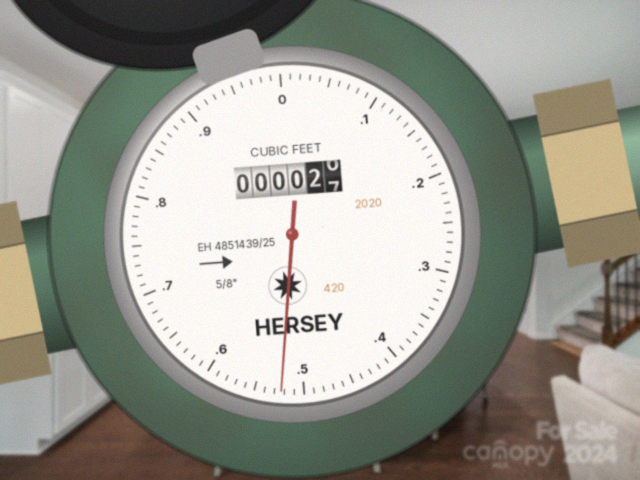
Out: ft³ 26.52
